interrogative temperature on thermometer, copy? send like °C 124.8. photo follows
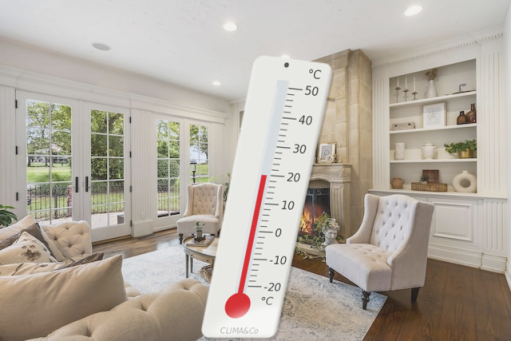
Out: °C 20
